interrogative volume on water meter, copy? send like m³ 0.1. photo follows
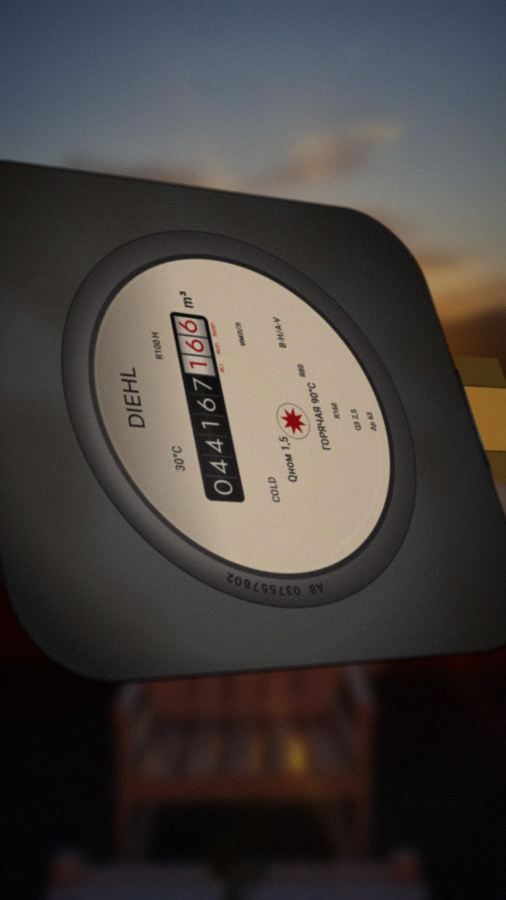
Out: m³ 44167.166
